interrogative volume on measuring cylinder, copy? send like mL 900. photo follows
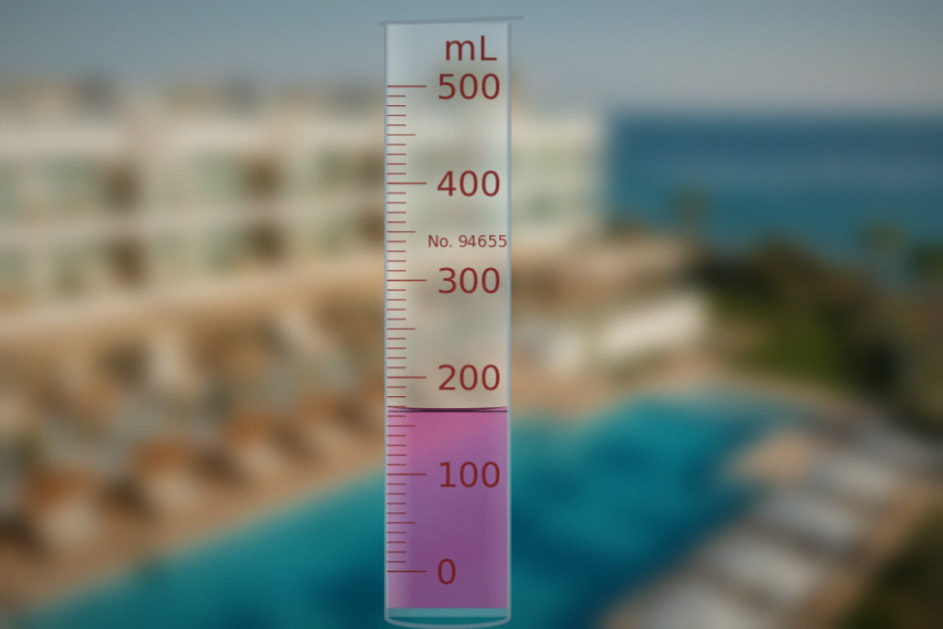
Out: mL 165
